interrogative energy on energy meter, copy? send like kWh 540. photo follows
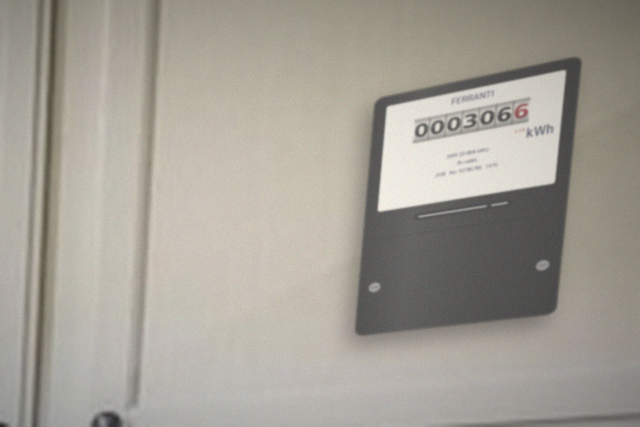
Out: kWh 306.6
